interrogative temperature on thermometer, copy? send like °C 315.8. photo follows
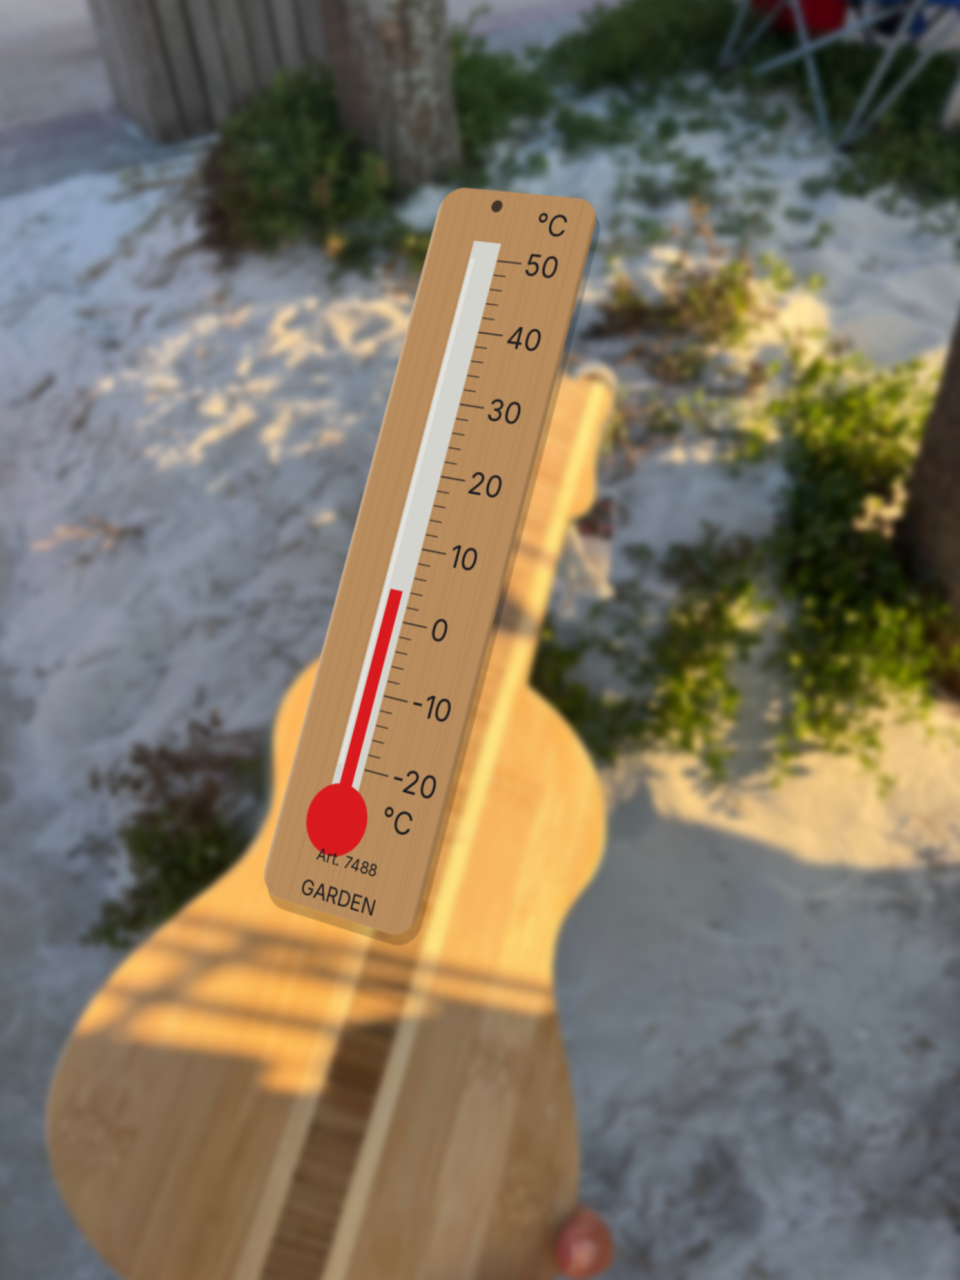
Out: °C 4
